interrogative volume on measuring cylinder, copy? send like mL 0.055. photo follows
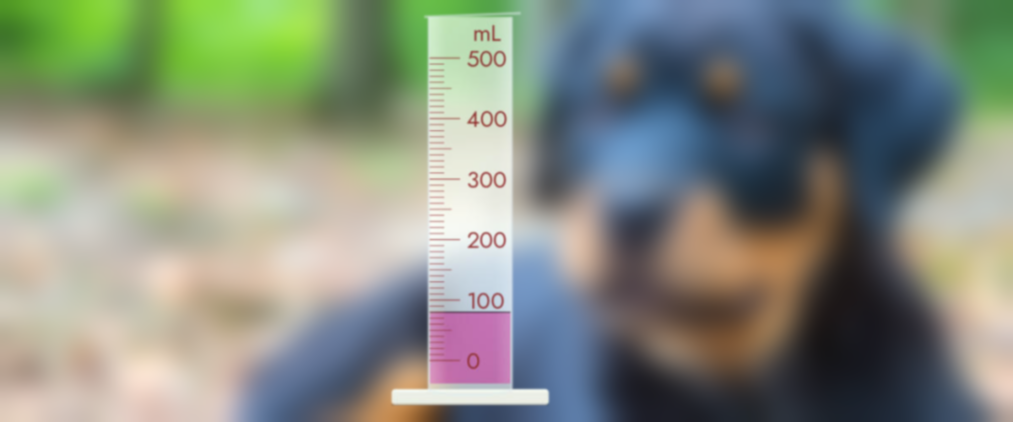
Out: mL 80
